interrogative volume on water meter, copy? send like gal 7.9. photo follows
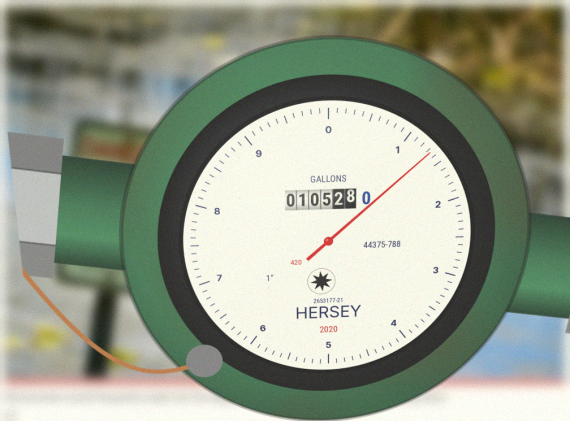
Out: gal 105281.3
